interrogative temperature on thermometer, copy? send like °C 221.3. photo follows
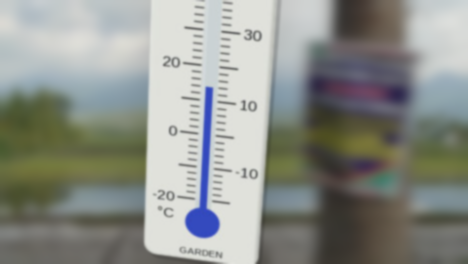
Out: °C 14
